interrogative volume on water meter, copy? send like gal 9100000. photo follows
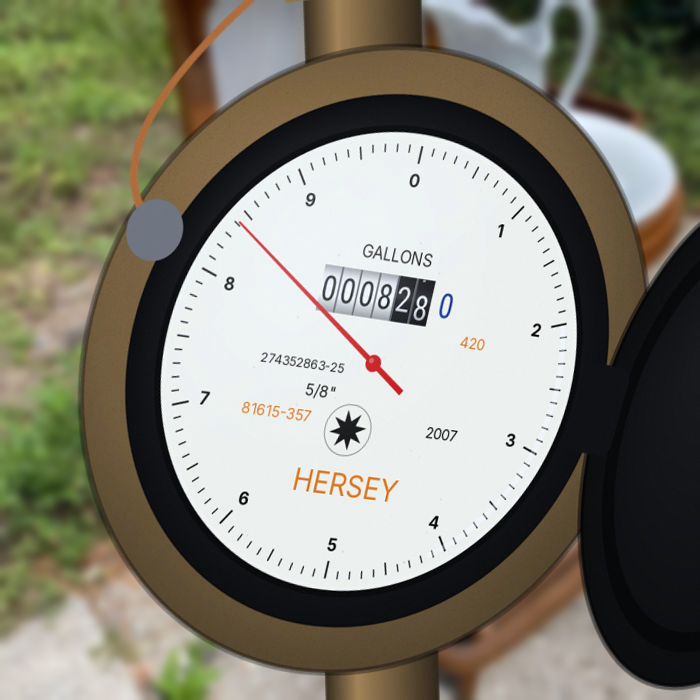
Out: gal 8278.4
